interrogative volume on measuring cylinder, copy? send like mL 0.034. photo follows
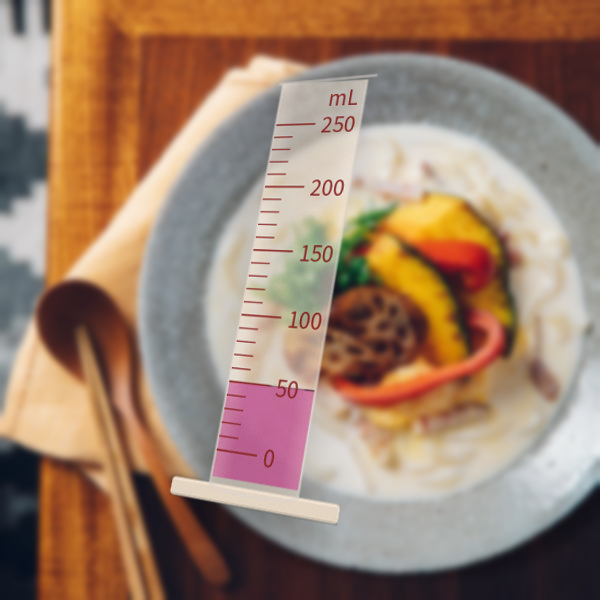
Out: mL 50
